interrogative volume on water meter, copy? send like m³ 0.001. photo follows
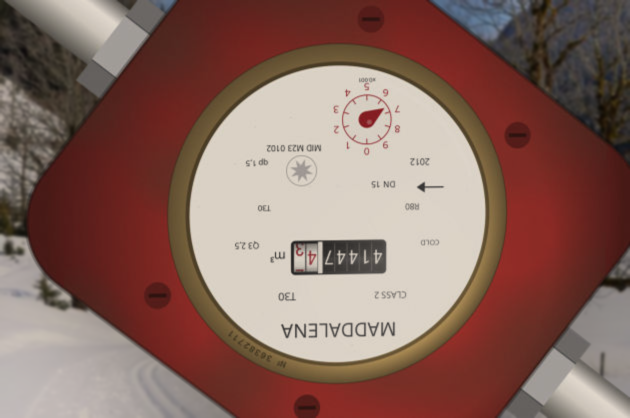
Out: m³ 41447.426
